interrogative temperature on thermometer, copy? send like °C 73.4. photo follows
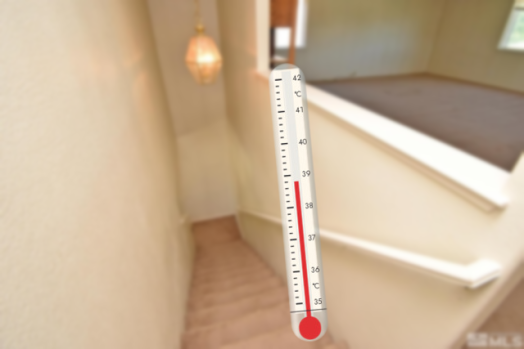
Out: °C 38.8
